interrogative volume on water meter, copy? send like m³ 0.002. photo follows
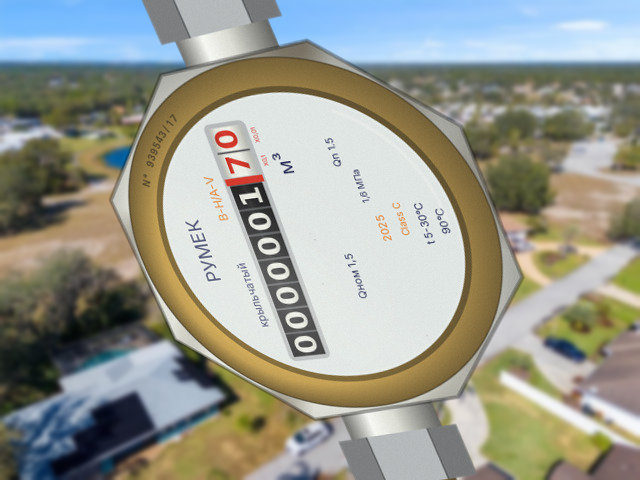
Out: m³ 1.70
